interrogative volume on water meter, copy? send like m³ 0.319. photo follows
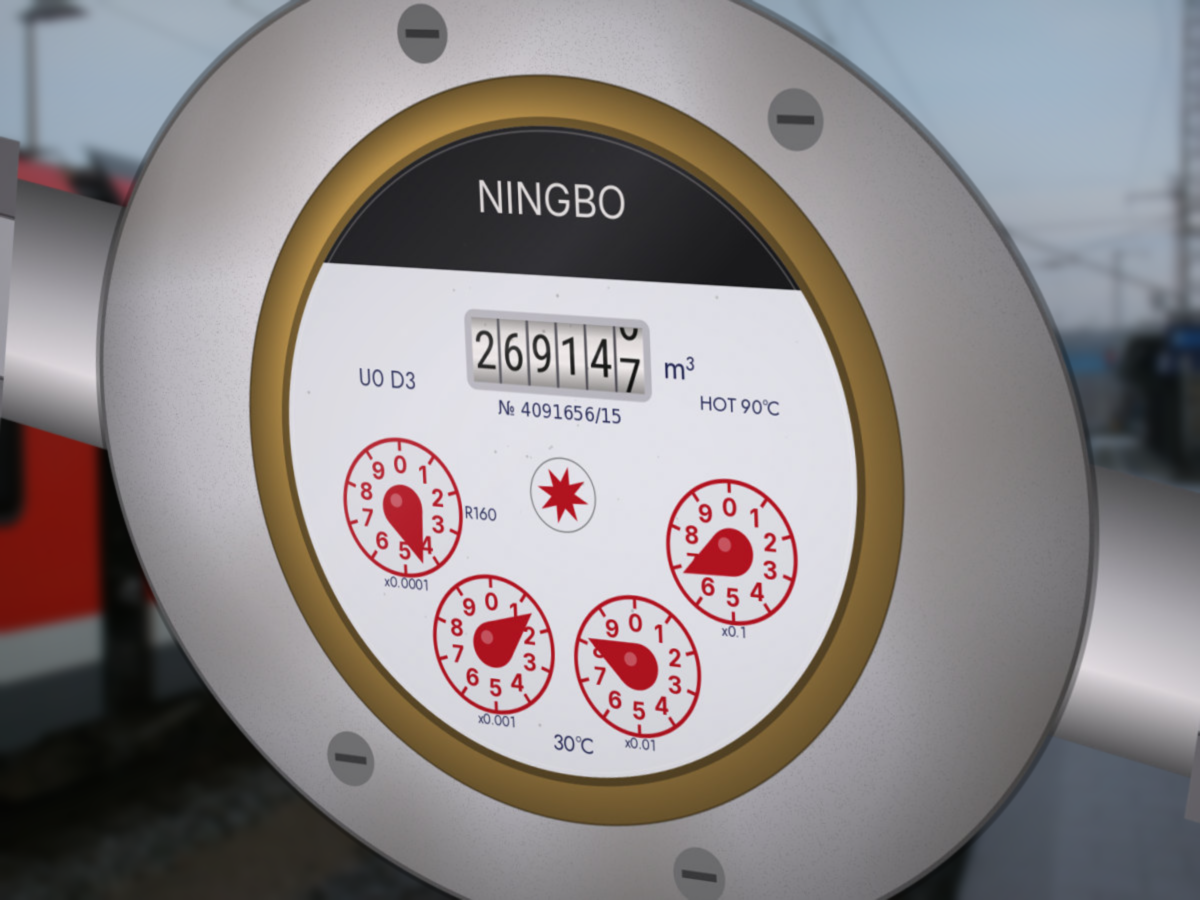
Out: m³ 269146.6814
